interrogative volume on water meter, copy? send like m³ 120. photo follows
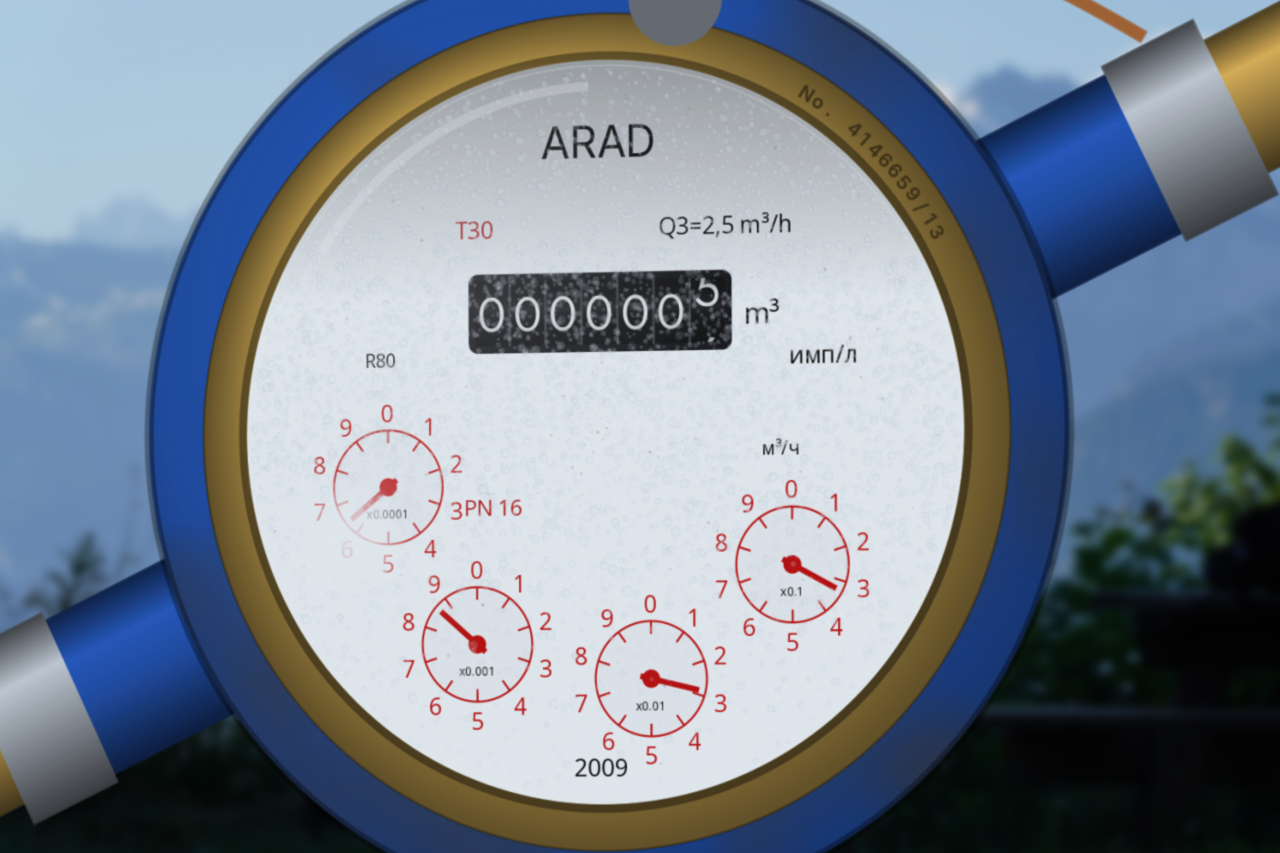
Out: m³ 5.3286
